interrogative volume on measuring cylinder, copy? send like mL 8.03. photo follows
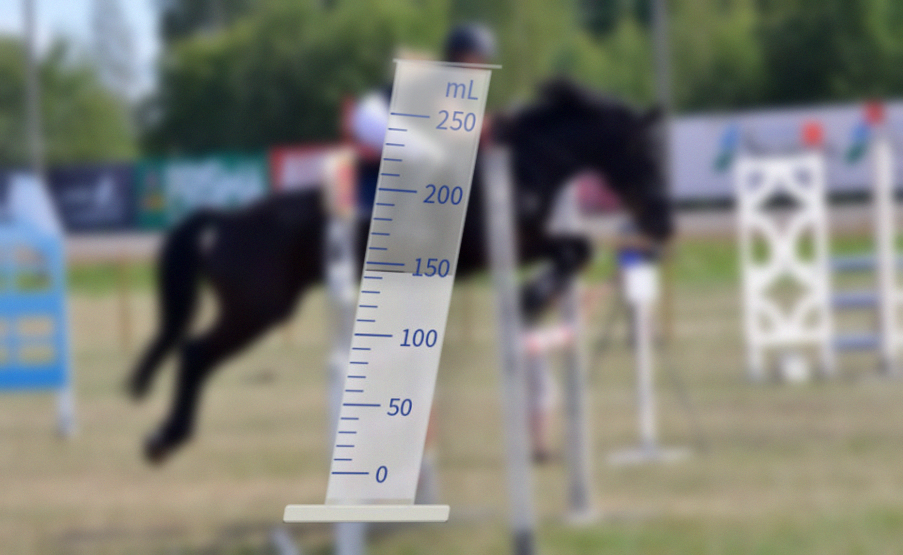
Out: mL 145
